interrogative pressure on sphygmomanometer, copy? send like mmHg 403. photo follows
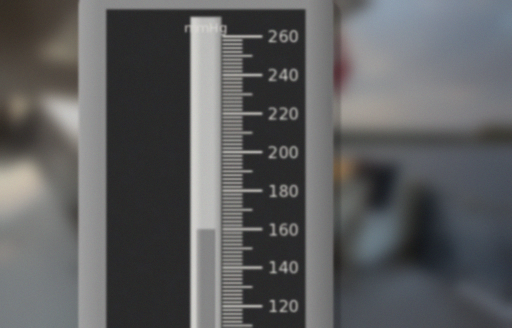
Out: mmHg 160
